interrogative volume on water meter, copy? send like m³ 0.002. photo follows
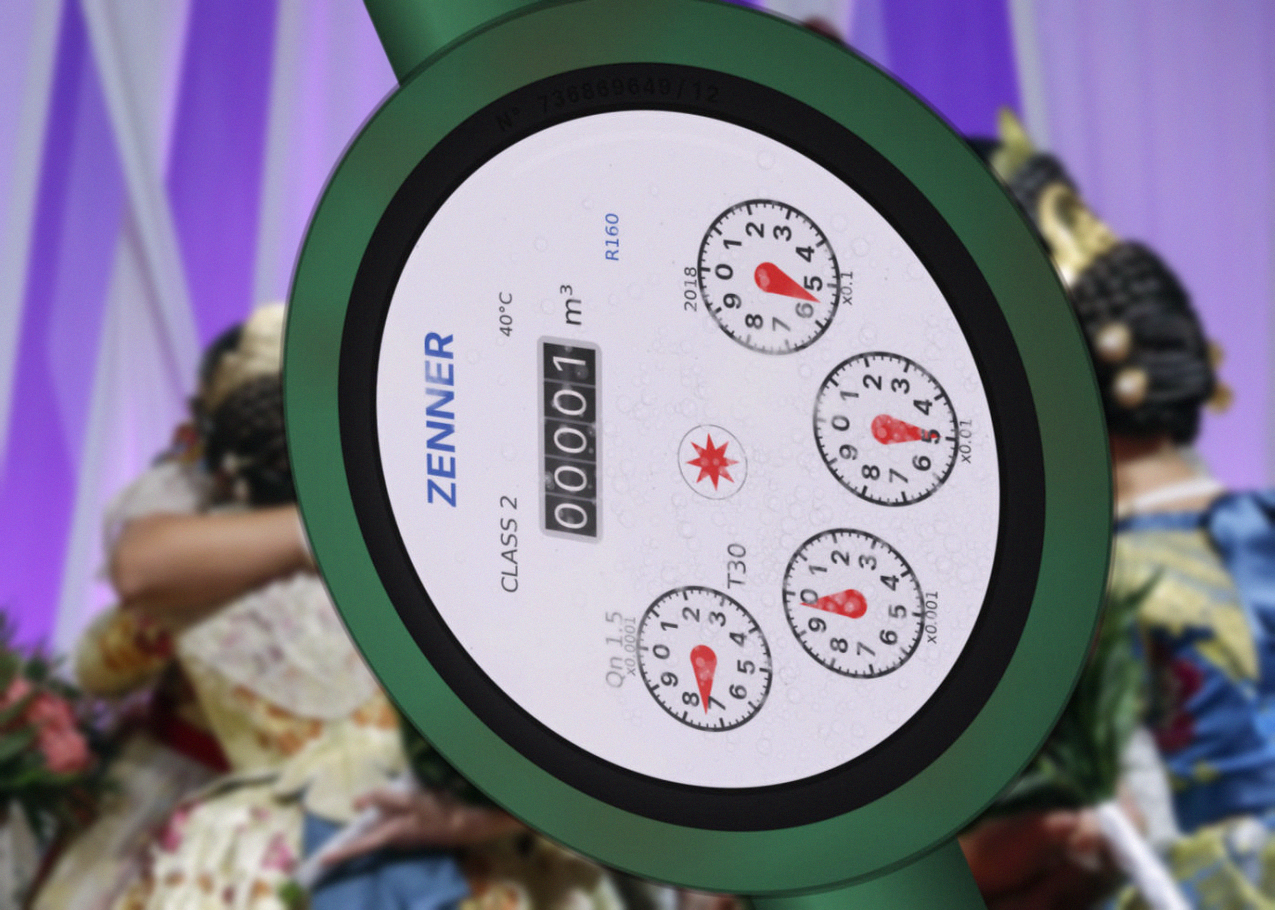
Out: m³ 1.5497
